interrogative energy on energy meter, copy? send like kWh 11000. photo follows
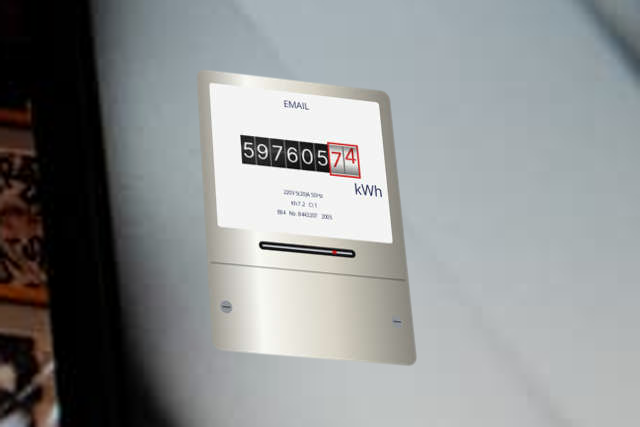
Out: kWh 597605.74
